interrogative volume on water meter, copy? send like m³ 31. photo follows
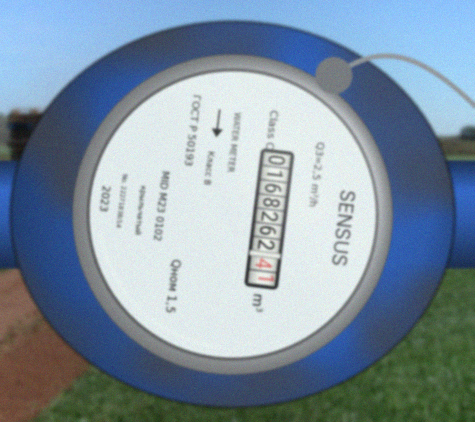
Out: m³ 168262.41
